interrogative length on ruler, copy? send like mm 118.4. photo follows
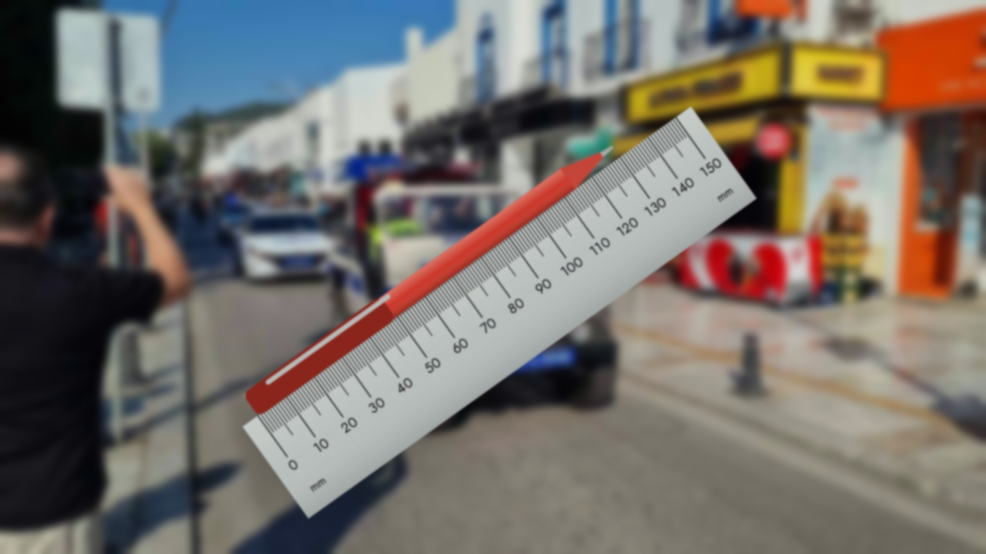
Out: mm 130
